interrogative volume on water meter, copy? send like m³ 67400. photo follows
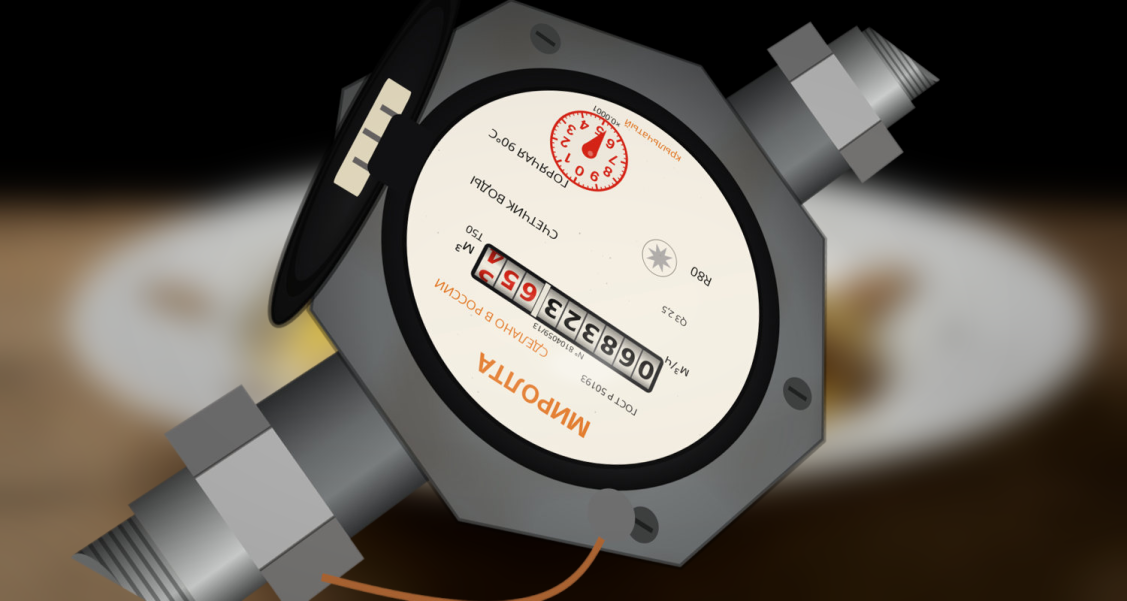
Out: m³ 68323.6535
